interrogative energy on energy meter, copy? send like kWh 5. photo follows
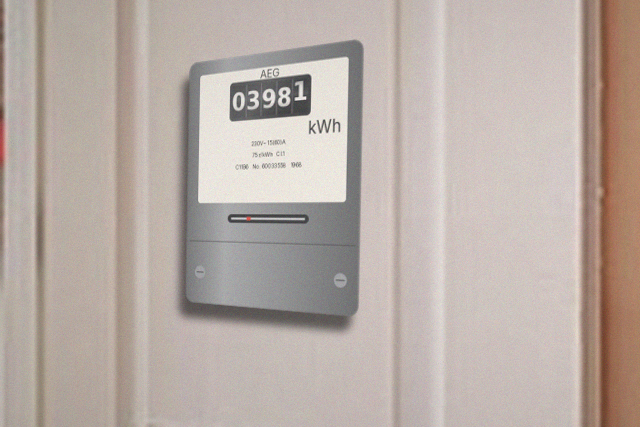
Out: kWh 3981
